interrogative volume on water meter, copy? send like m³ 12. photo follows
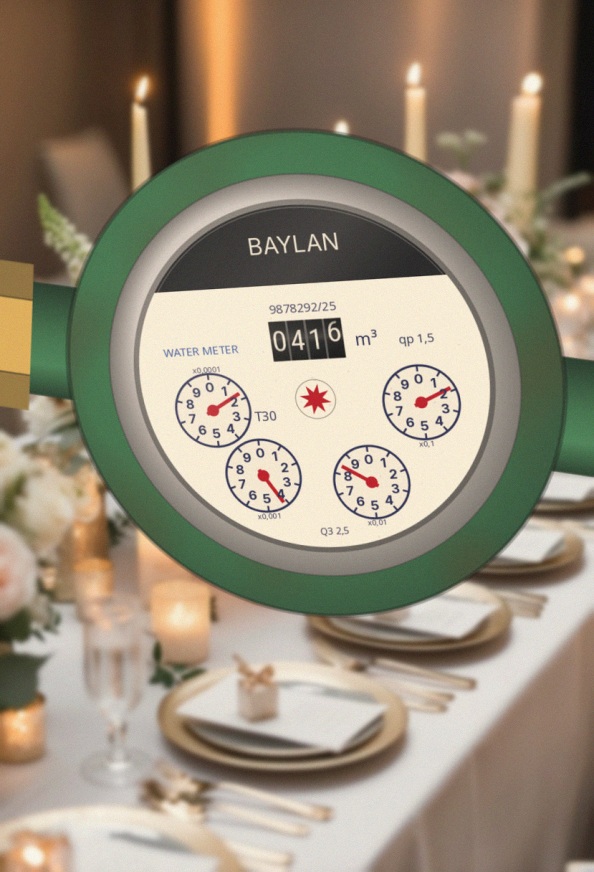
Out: m³ 416.1841
